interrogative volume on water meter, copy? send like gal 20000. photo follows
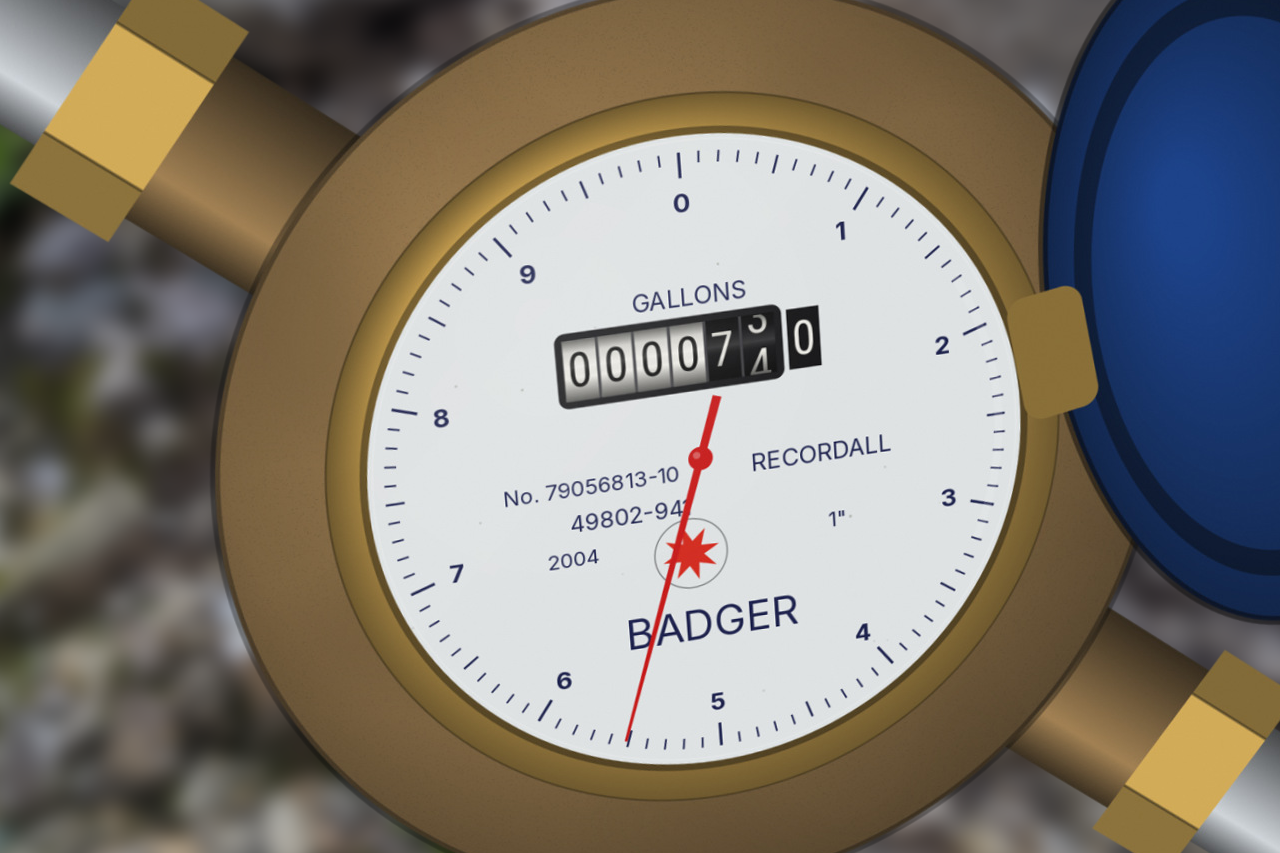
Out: gal 735.5
